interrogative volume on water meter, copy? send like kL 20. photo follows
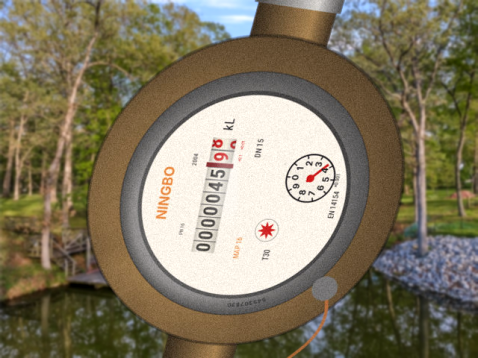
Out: kL 45.983
